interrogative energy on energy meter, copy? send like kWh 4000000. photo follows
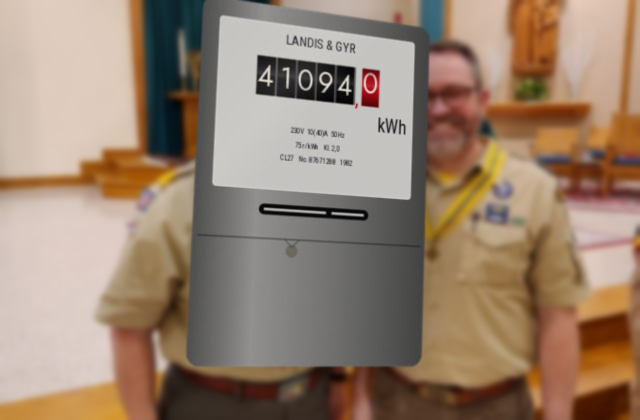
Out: kWh 41094.0
